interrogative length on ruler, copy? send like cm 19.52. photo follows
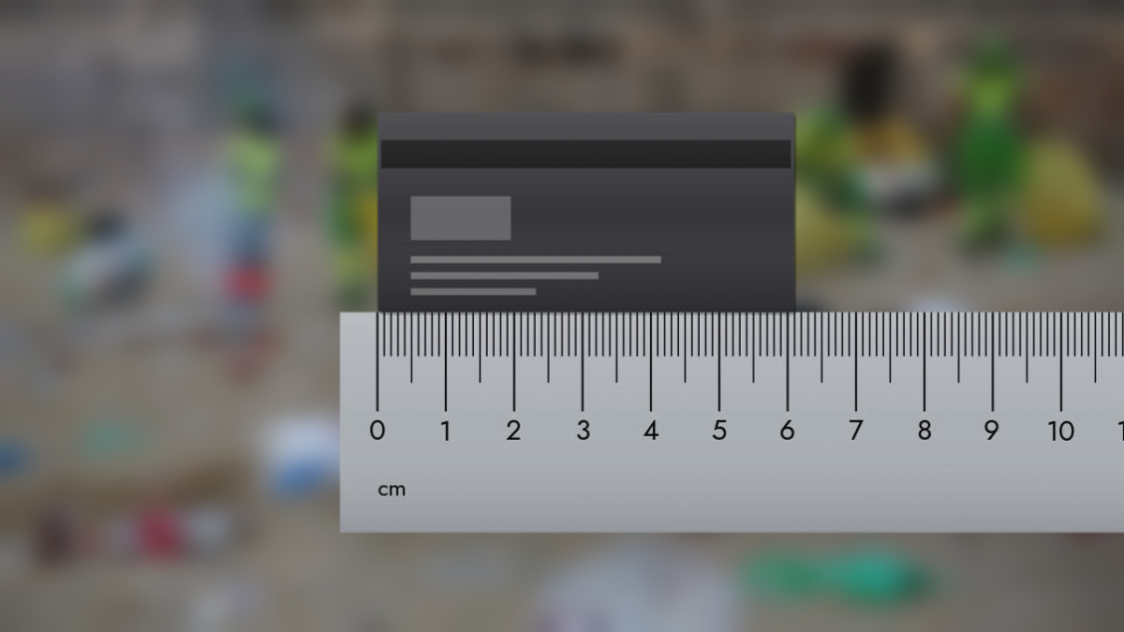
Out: cm 6.1
